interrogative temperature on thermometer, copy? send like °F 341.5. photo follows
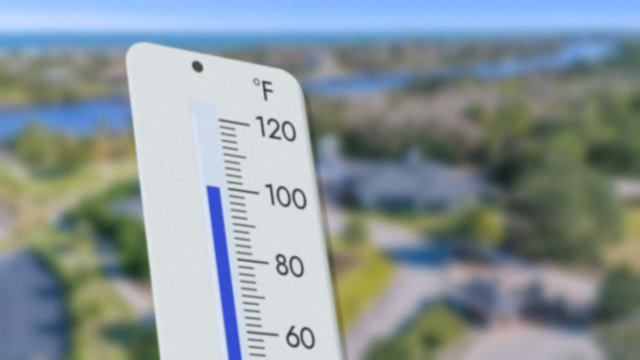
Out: °F 100
